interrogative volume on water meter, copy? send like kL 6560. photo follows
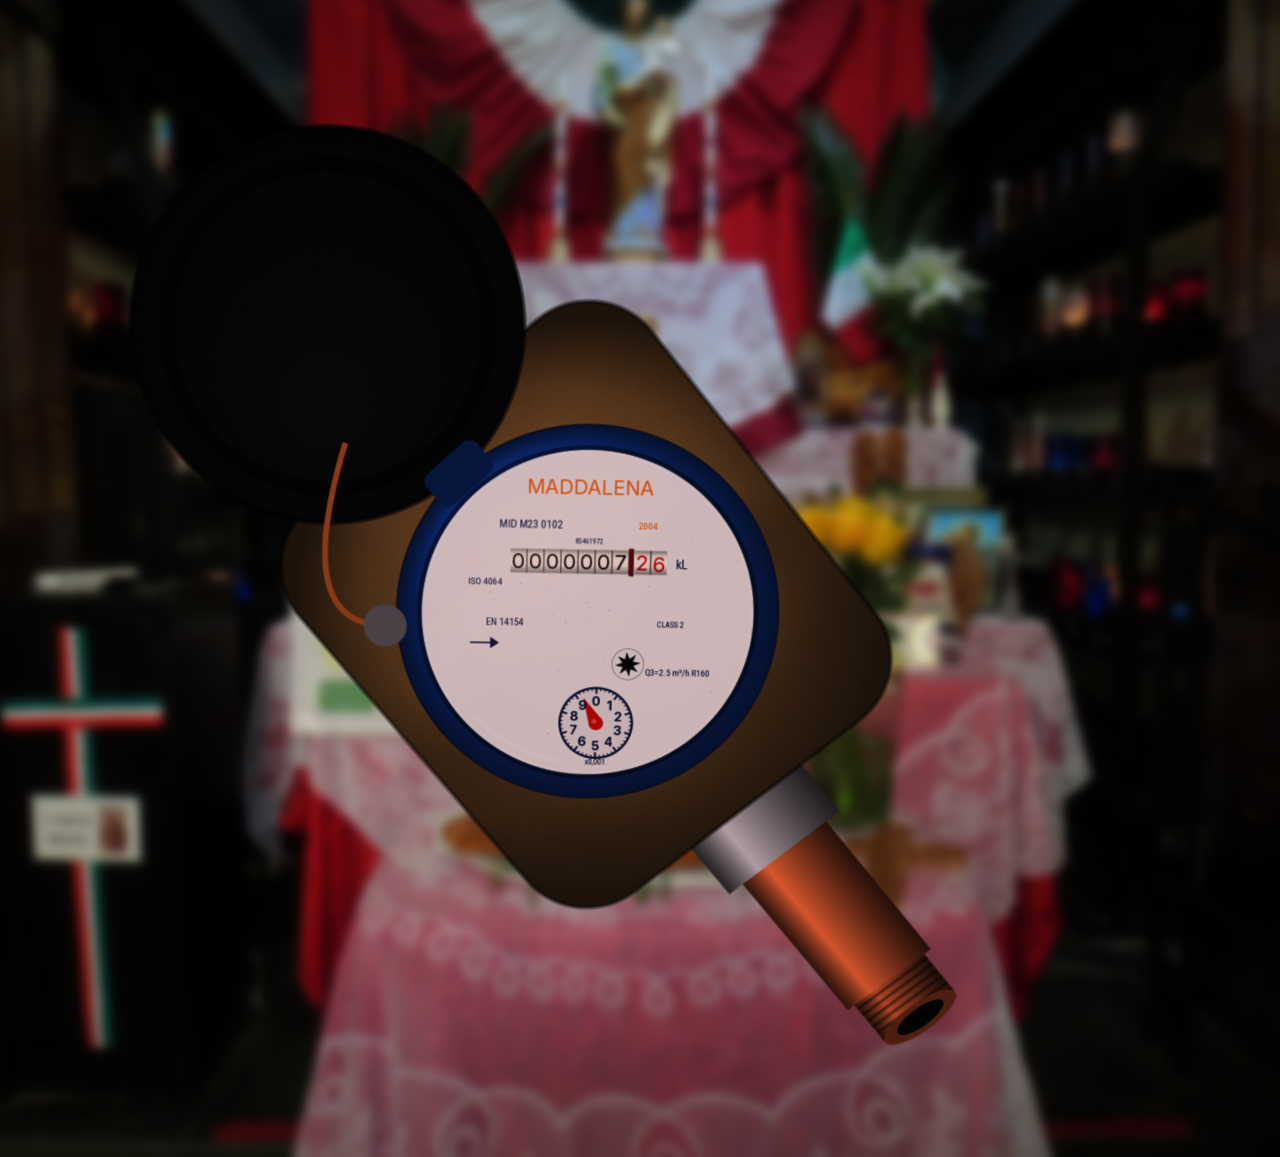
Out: kL 7.259
